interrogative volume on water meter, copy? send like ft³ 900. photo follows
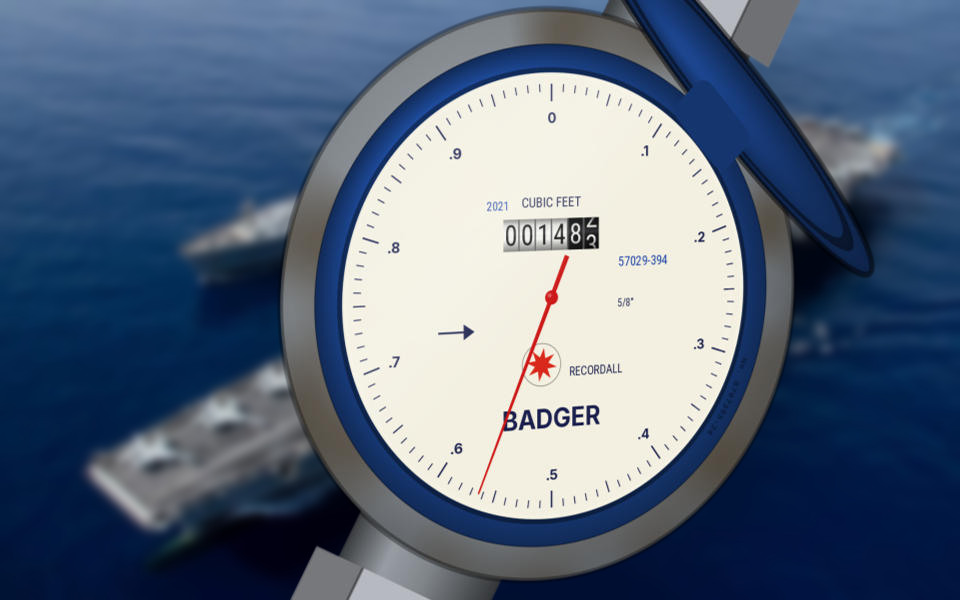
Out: ft³ 1482.56
